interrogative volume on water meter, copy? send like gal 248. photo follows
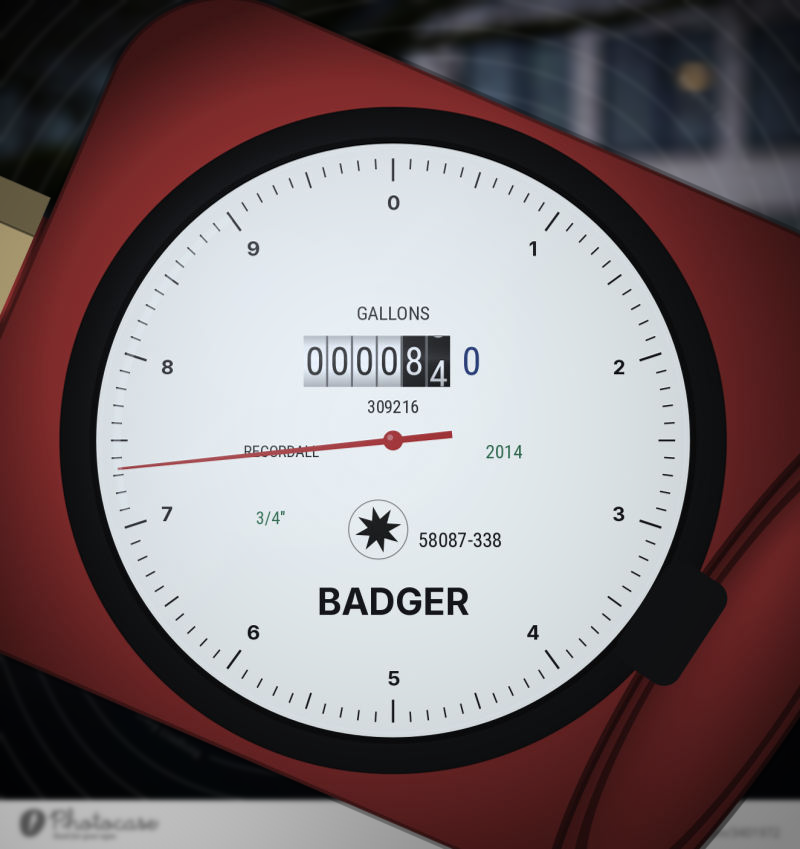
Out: gal 837.3
